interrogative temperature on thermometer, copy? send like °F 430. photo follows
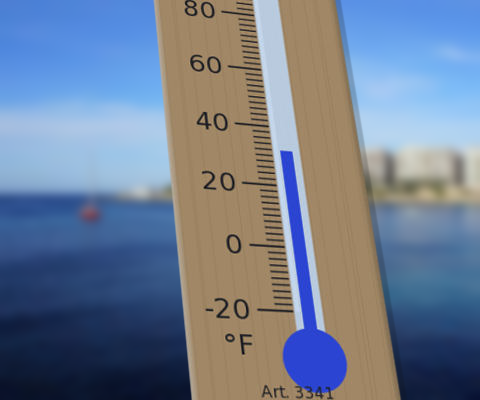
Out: °F 32
